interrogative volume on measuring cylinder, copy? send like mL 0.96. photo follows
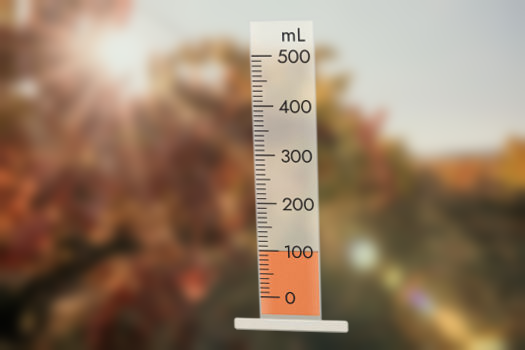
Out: mL 100
